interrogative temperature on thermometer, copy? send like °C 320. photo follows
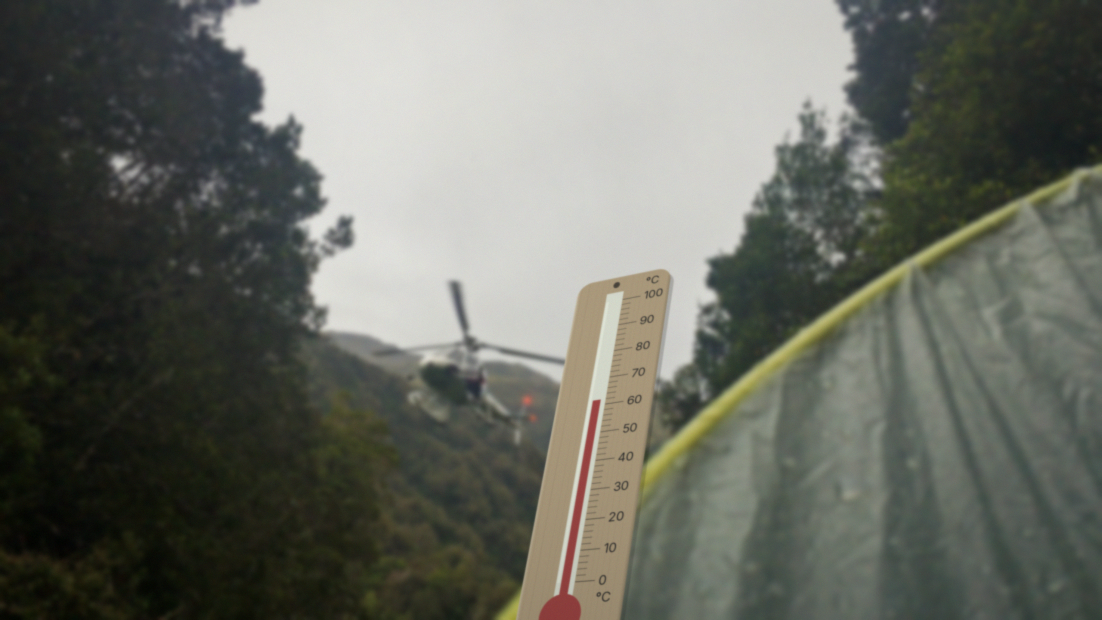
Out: °C 62
